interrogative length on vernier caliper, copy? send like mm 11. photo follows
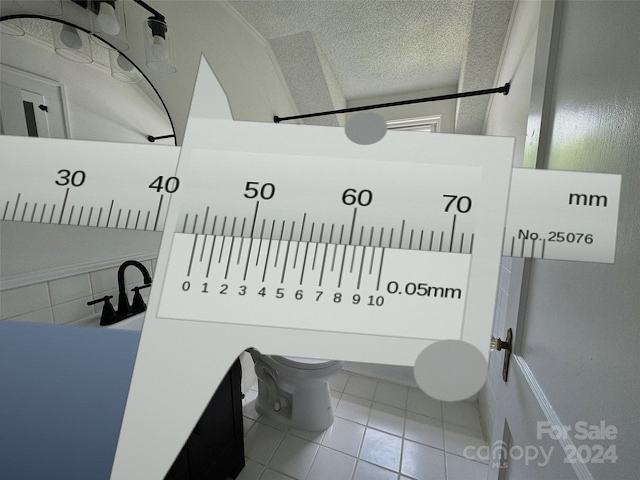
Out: mm 44.4
